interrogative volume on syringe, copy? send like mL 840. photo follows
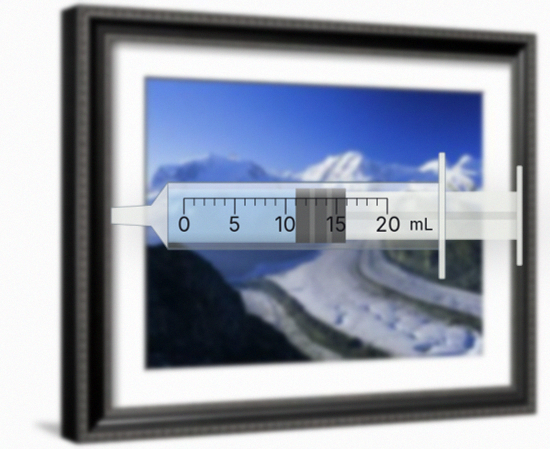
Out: mL 11
